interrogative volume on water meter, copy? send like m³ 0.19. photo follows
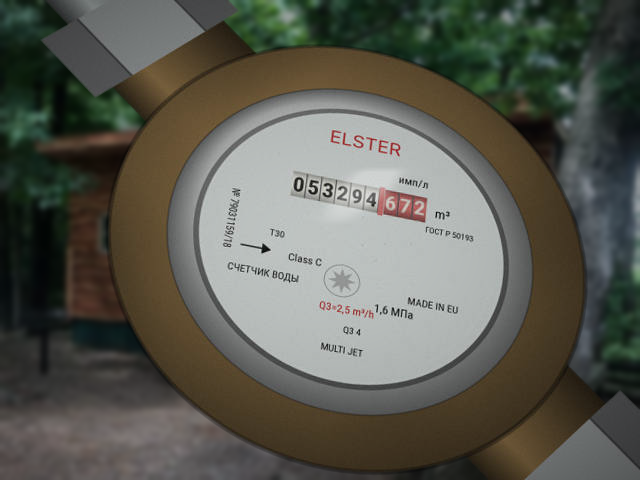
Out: m³ 53294.672
